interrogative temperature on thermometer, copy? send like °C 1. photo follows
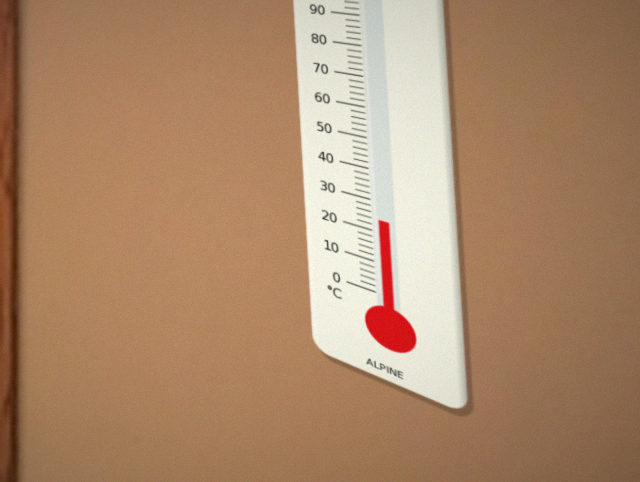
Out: °C 24
